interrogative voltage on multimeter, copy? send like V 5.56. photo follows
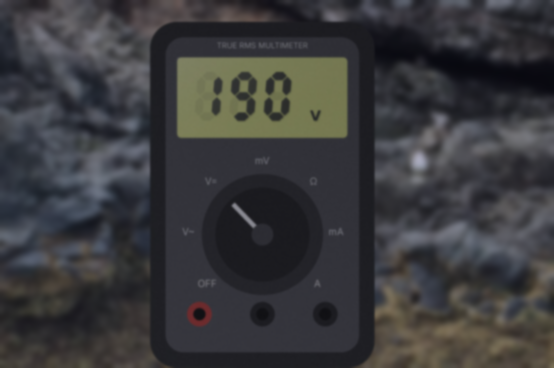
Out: V 190
